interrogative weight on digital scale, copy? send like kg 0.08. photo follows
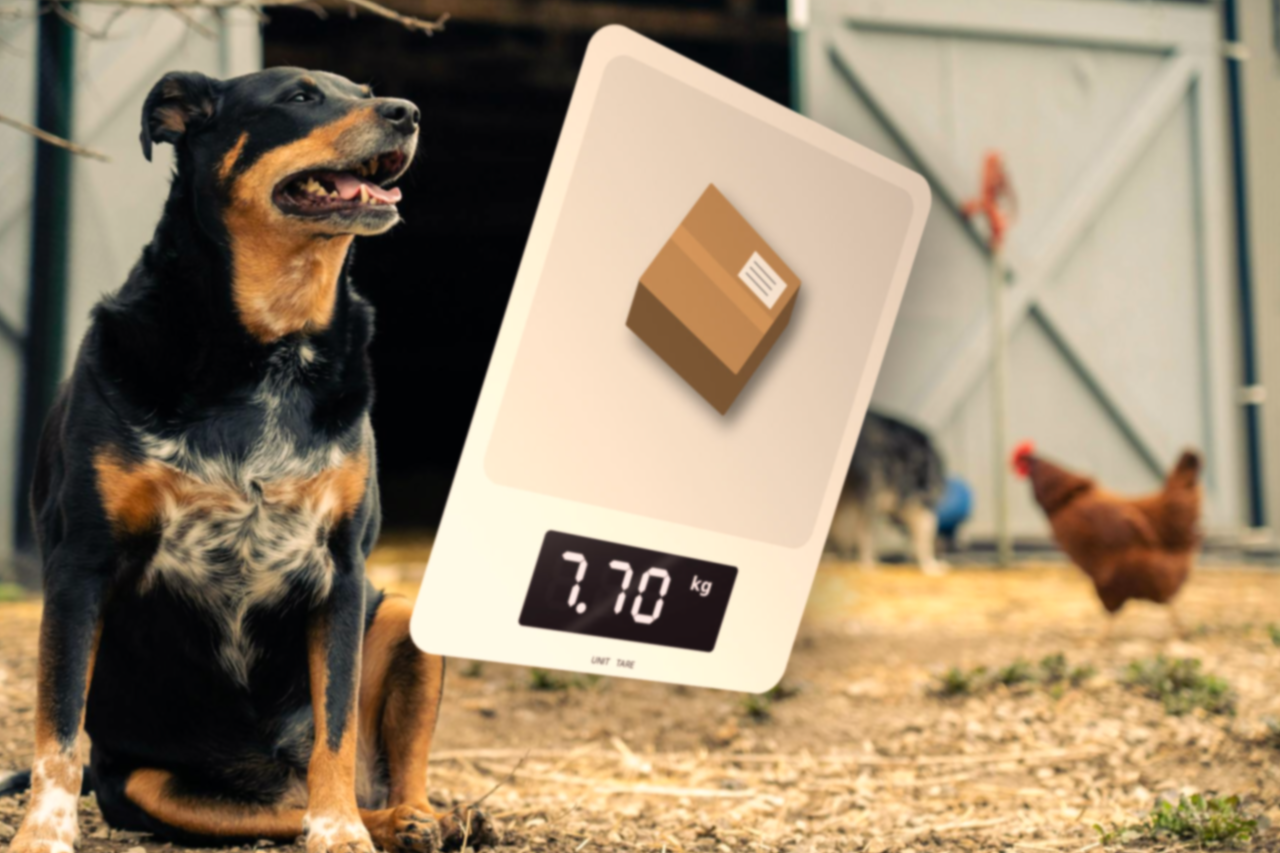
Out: kg 7.70
